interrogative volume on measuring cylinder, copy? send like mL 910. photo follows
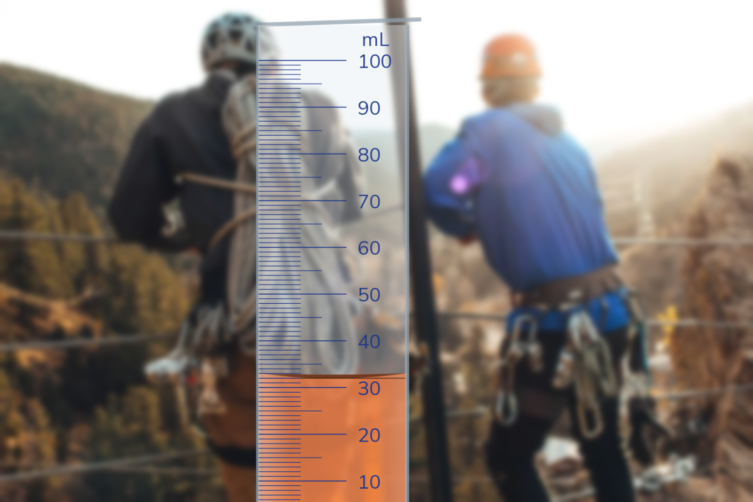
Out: mL 32
